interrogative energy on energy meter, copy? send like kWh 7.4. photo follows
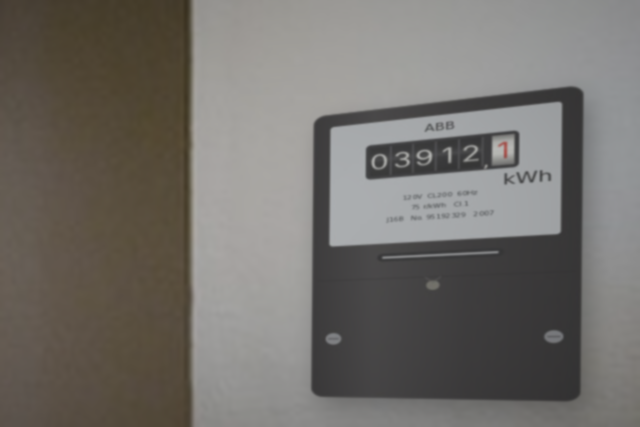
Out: kWh 3912.1
